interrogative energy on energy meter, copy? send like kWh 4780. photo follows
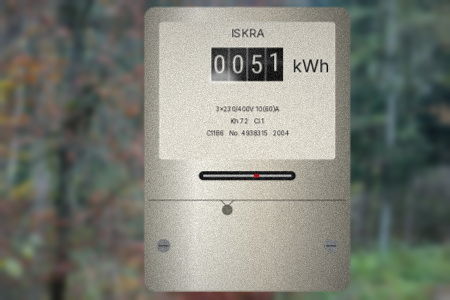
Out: kWh 51
